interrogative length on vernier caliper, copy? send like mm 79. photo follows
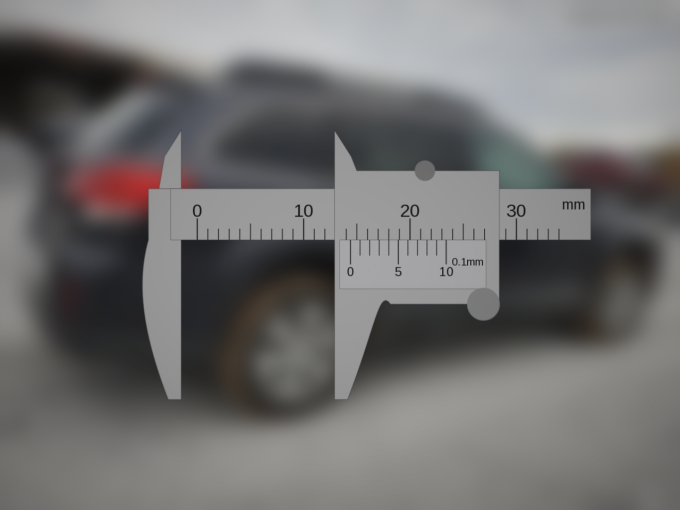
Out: mm 14.4
